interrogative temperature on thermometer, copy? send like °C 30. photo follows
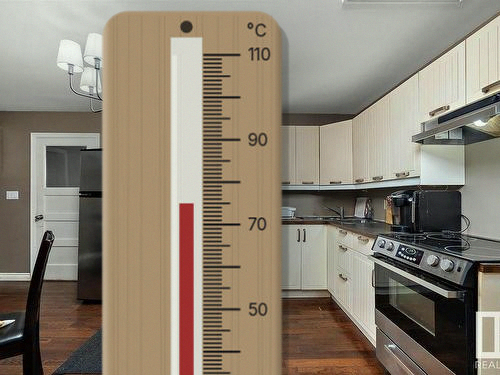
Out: °C 75
